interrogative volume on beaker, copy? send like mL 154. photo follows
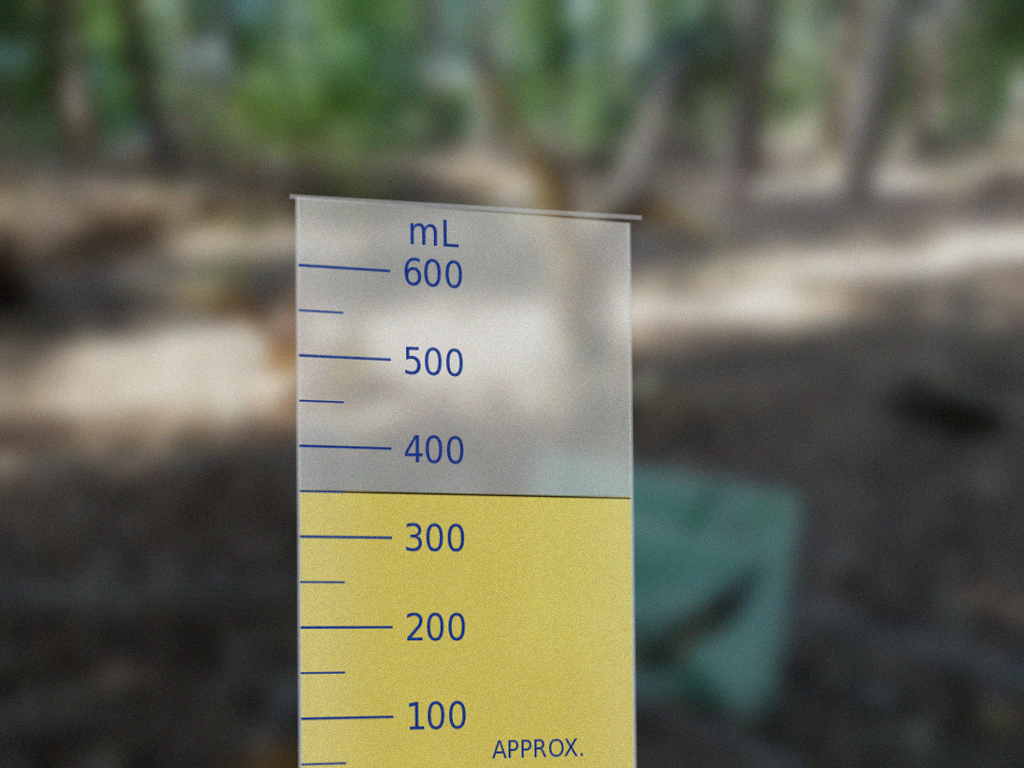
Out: mL 350
